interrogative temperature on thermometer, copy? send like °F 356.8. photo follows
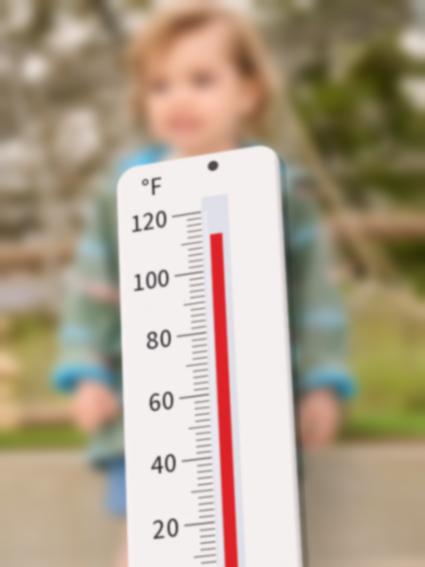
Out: °F 112
